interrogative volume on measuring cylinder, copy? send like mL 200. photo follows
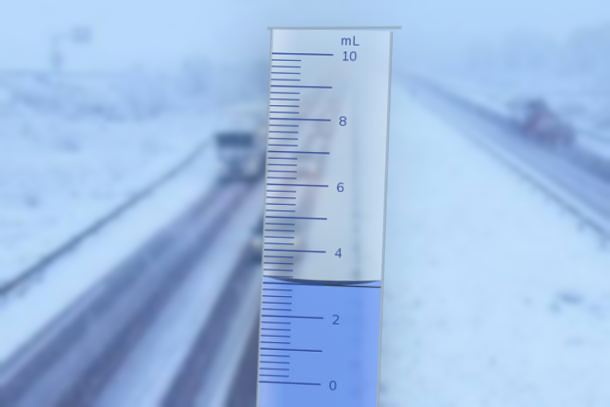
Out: mL 3
